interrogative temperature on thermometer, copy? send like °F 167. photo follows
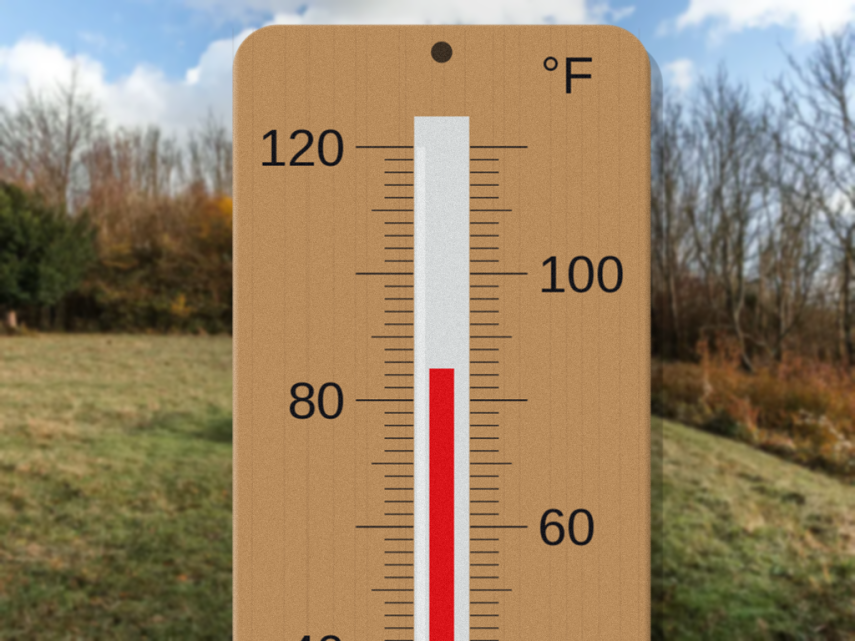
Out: °F 85
